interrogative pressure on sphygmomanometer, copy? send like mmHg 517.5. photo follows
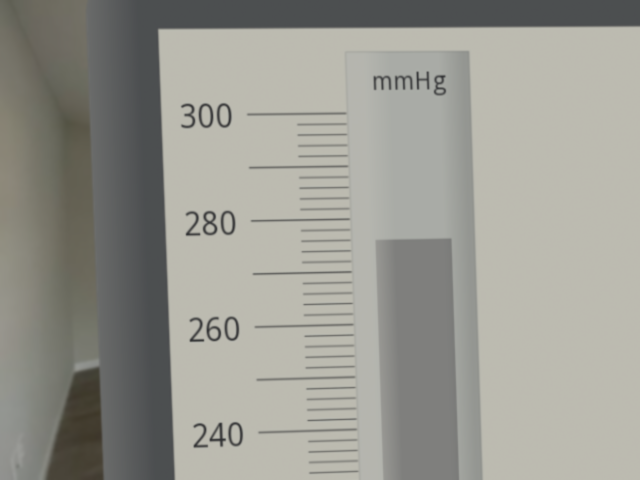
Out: mmHg 276
